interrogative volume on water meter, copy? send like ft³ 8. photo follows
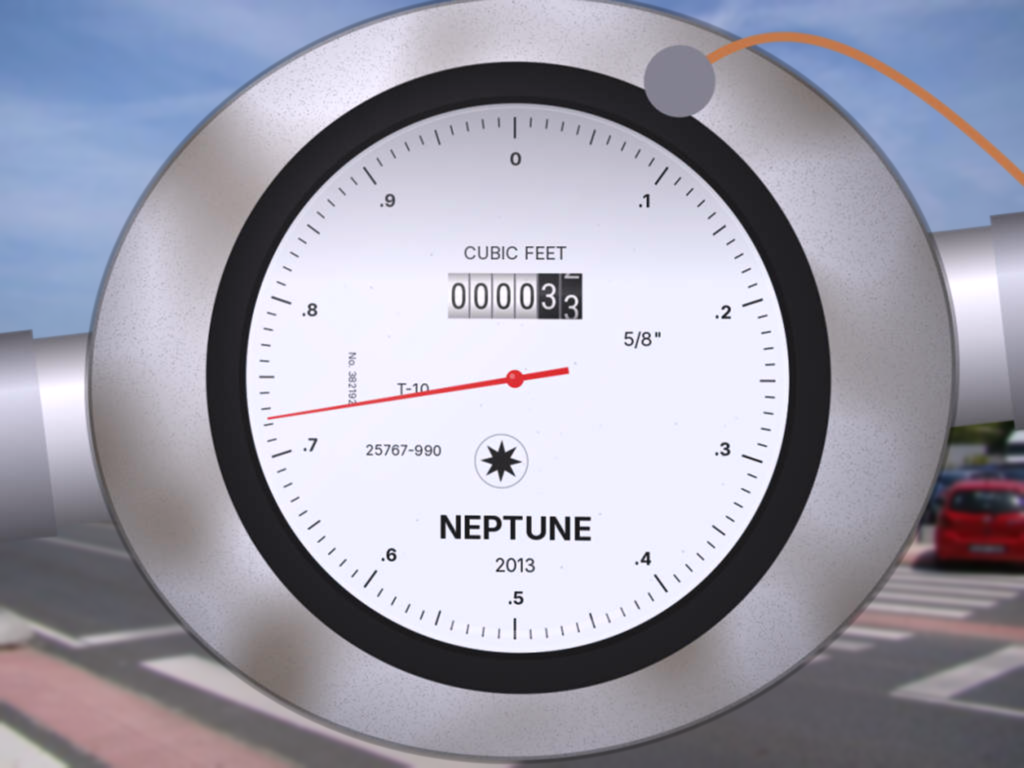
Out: ft³ 32.72
